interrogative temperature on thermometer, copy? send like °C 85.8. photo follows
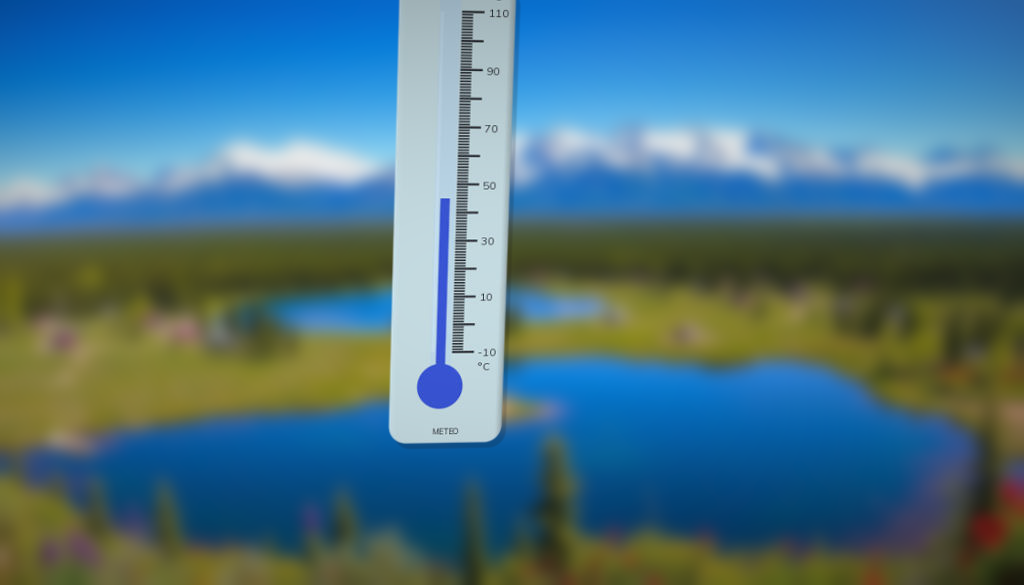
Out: °C 45
